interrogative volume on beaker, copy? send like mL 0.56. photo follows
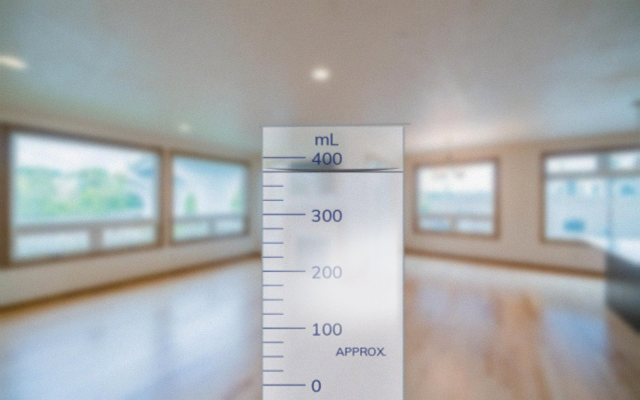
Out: mL 375
